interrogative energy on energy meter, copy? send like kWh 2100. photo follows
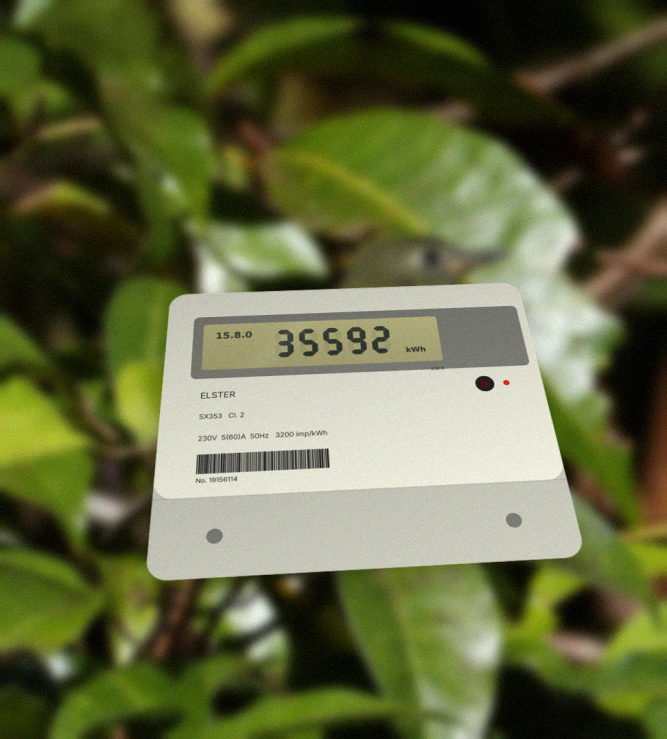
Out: kWh 35592
